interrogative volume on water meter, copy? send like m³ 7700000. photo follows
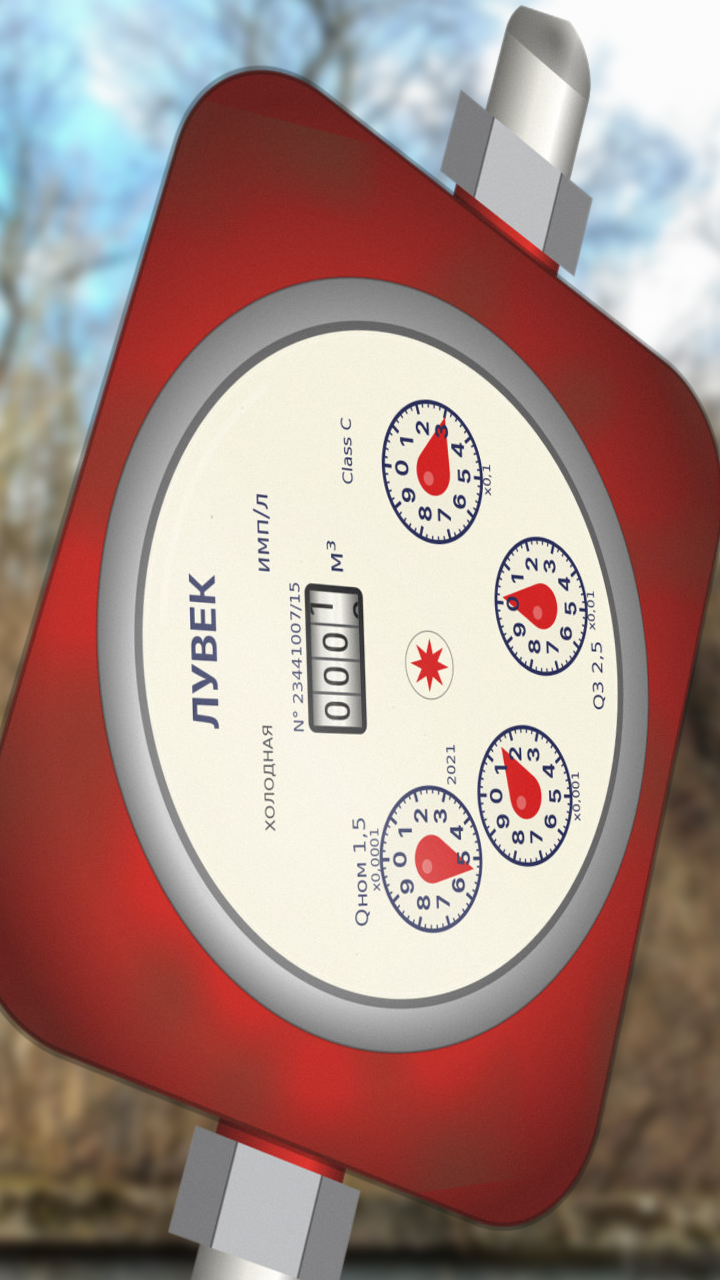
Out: m³ 1.3015
